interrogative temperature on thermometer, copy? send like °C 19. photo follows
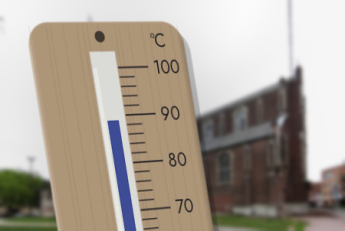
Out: °C 89
